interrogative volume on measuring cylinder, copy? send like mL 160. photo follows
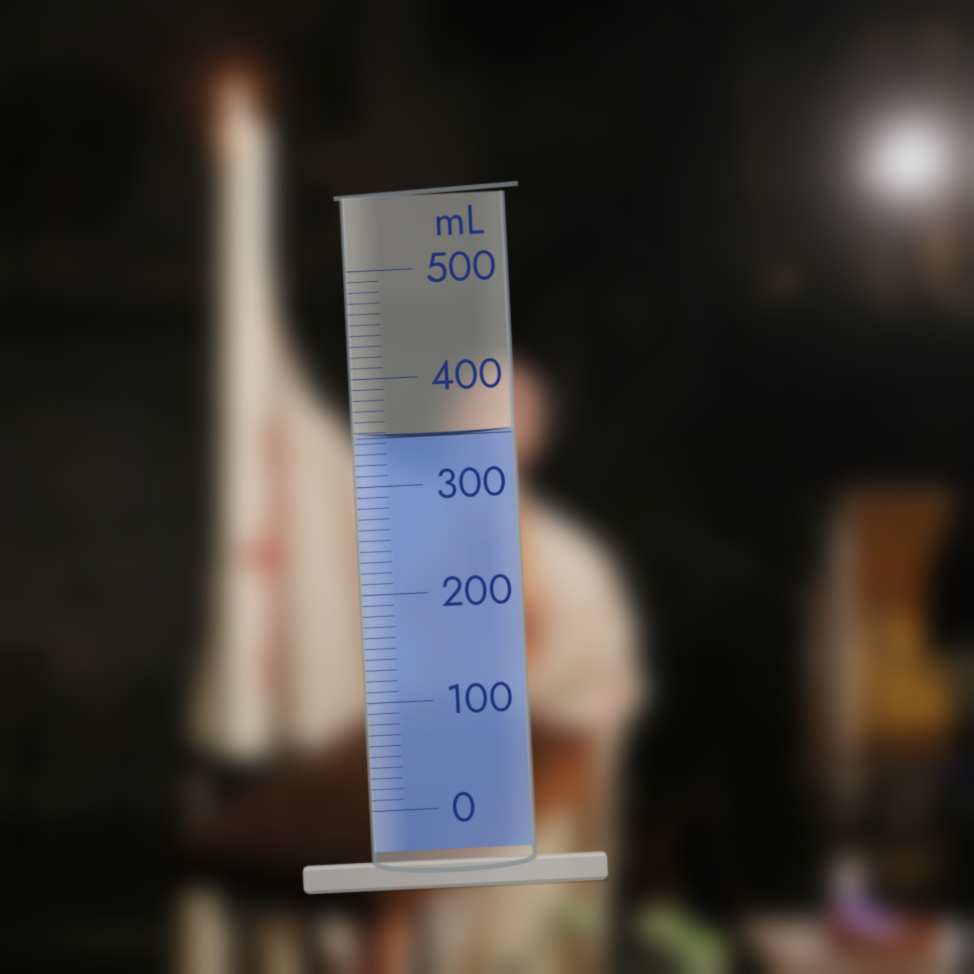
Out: mL 345
